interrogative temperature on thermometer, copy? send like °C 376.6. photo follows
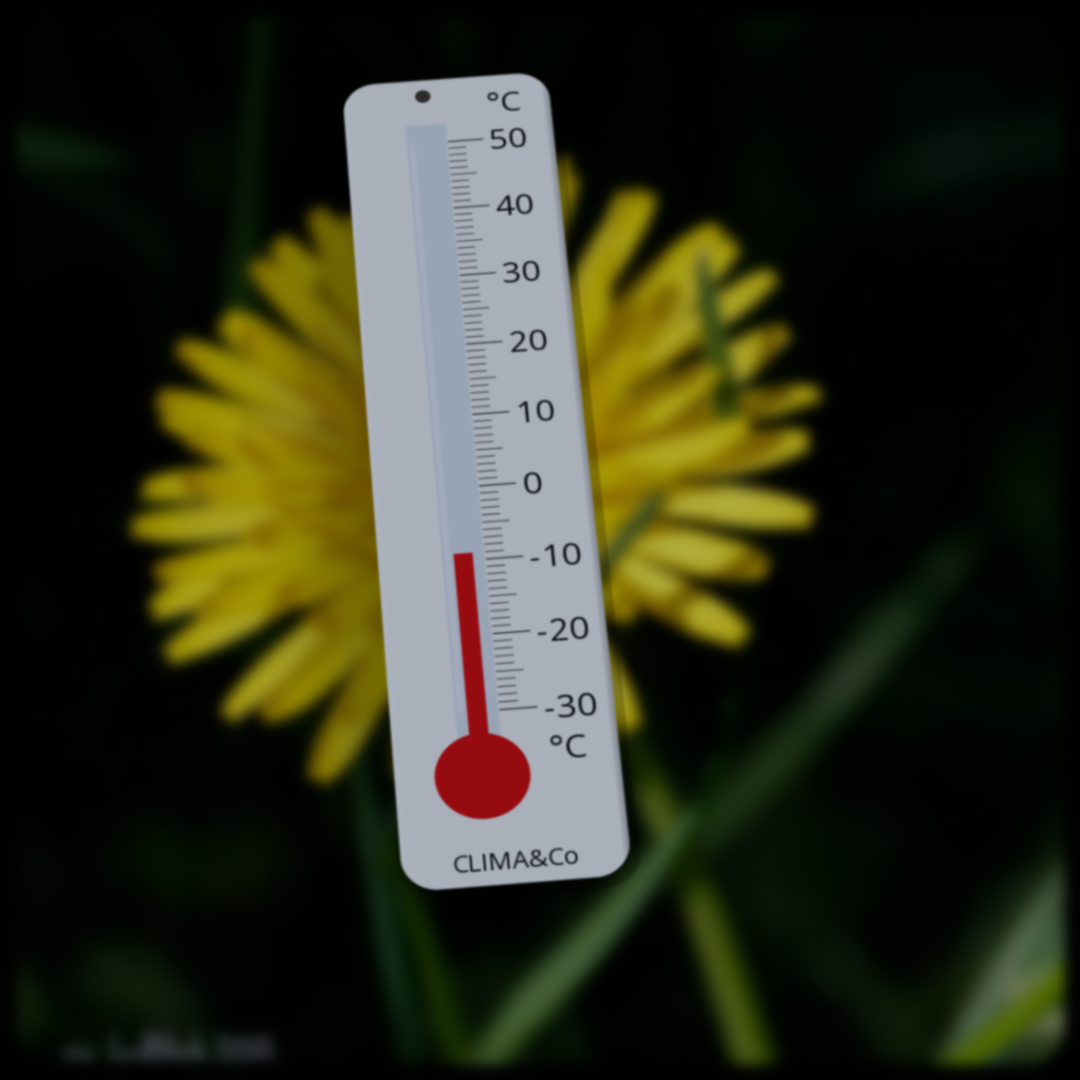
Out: °C -9
